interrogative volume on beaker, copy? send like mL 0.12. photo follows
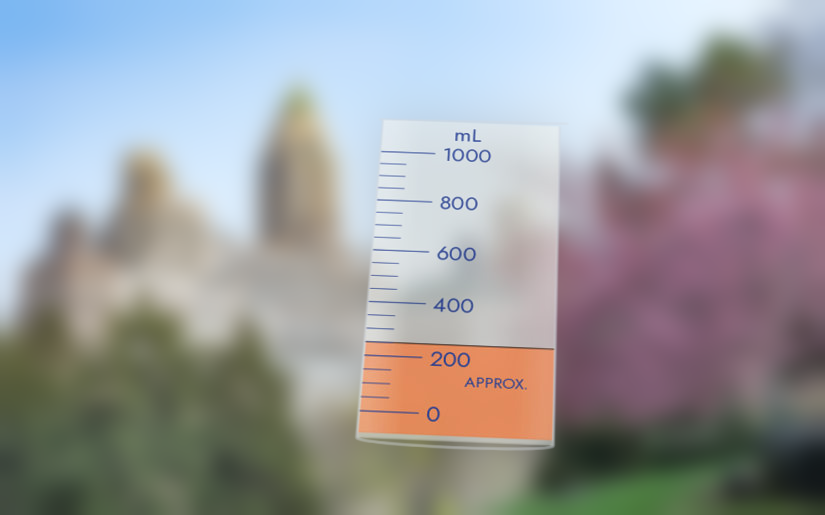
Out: mL 250
